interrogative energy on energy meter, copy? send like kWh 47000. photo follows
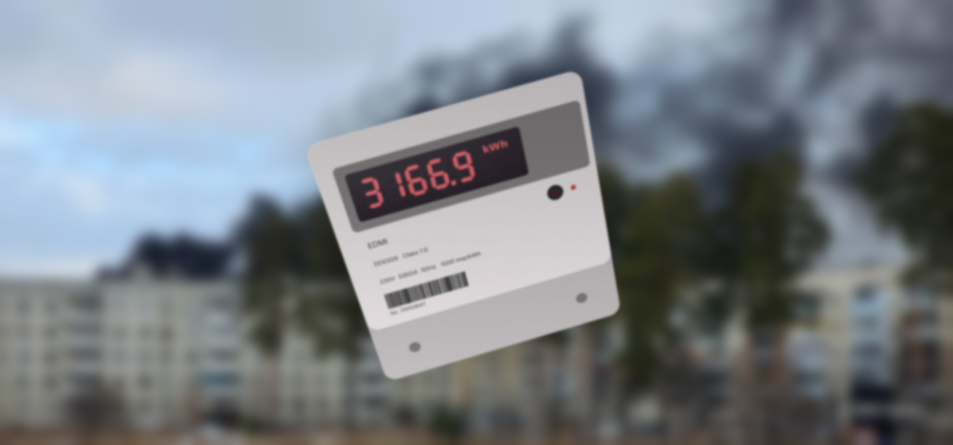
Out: kWh 3166.9
